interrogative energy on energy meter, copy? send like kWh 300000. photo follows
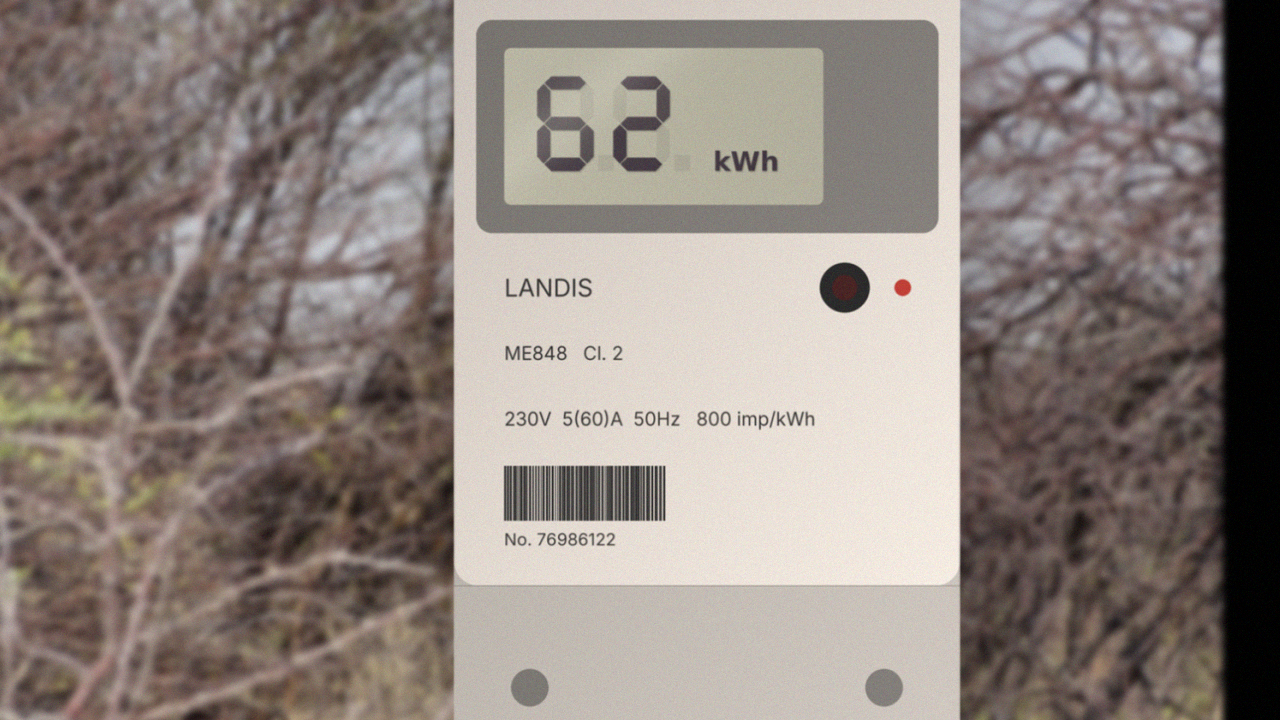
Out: kWh 62
